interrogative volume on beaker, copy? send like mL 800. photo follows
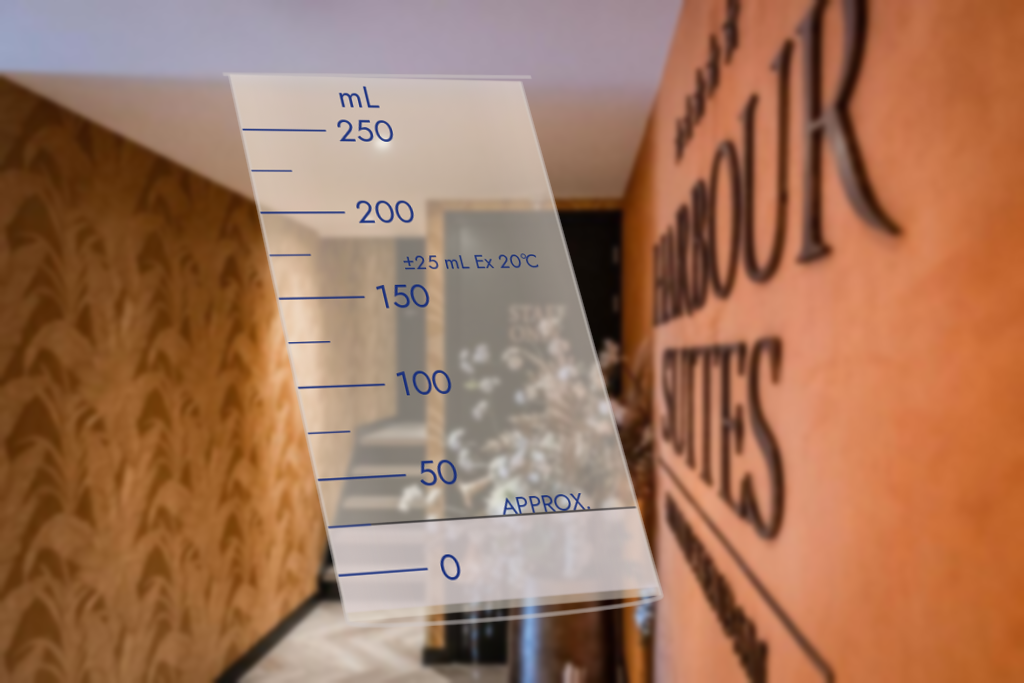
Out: mL 25
